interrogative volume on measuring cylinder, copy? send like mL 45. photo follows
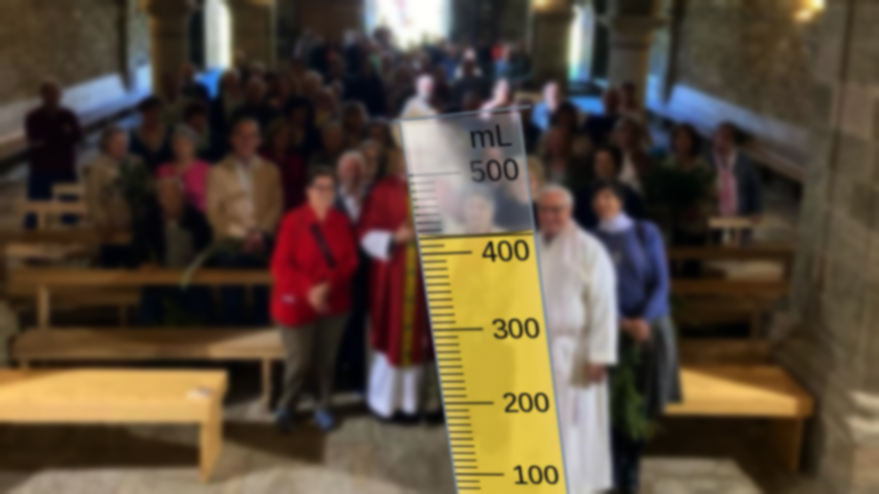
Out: mL 420
